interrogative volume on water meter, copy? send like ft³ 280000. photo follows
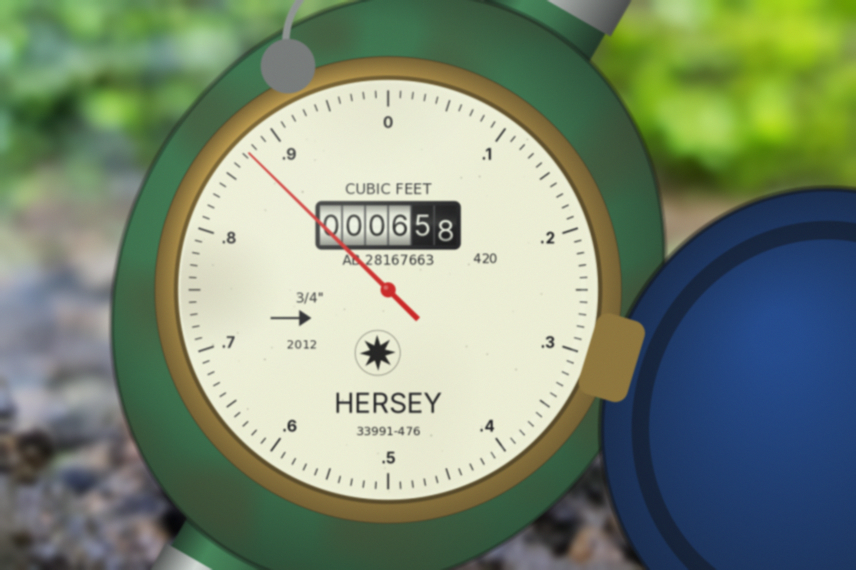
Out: ft³ 657.87
